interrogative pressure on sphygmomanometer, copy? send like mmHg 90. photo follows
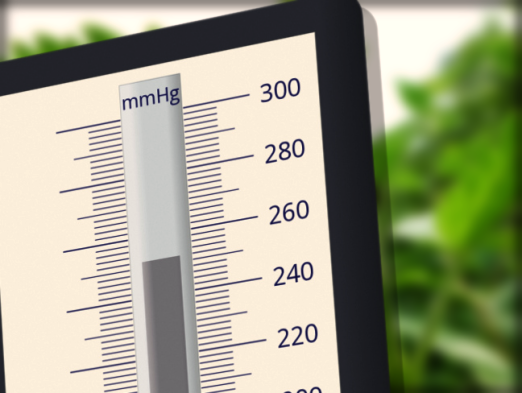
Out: mmHg 252
